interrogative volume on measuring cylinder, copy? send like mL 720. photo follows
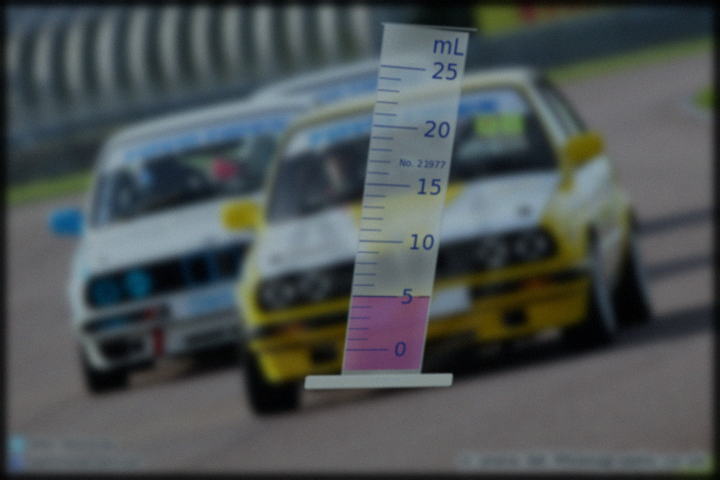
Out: mL 5
